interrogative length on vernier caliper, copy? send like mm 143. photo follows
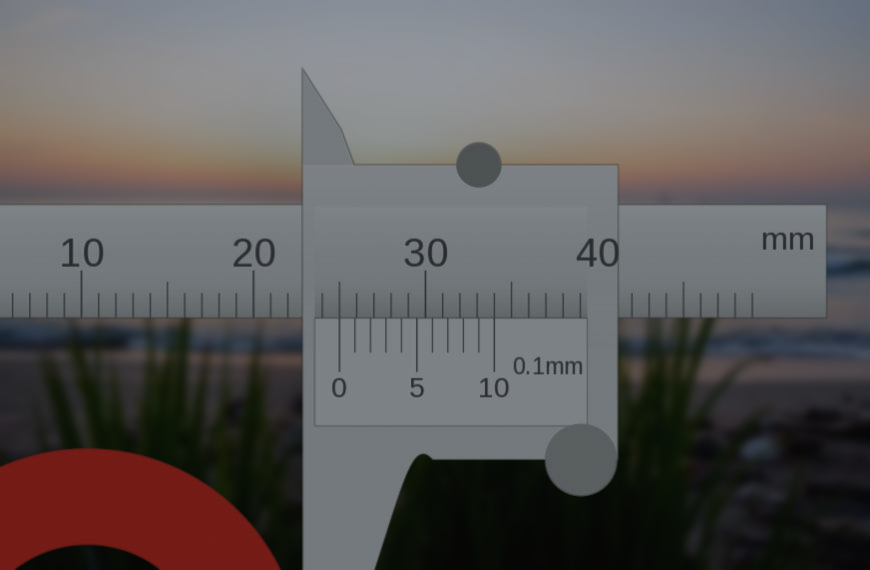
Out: mm 25.0
